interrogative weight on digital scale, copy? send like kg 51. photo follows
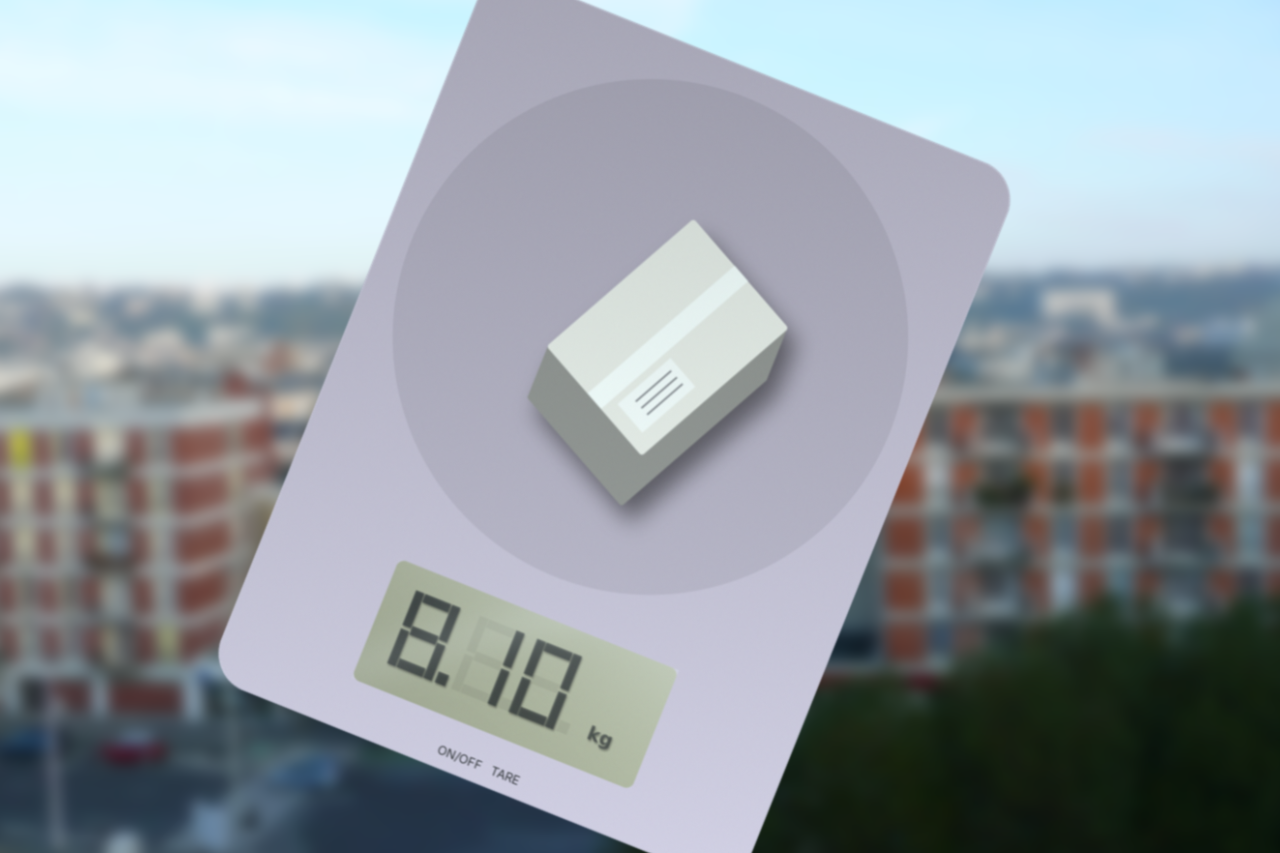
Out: kg 8.10
